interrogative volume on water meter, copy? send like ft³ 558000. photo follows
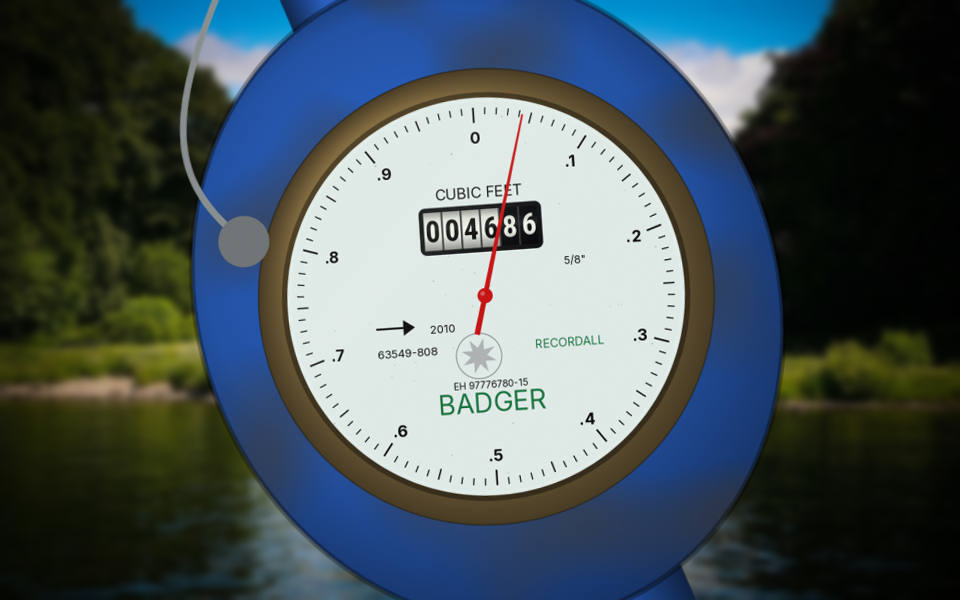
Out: ft³ 4686.04
